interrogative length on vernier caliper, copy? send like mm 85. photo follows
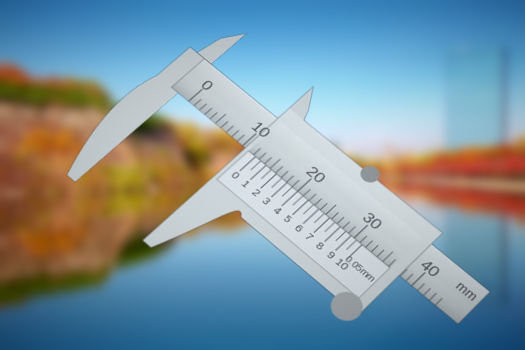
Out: mm 12.4
